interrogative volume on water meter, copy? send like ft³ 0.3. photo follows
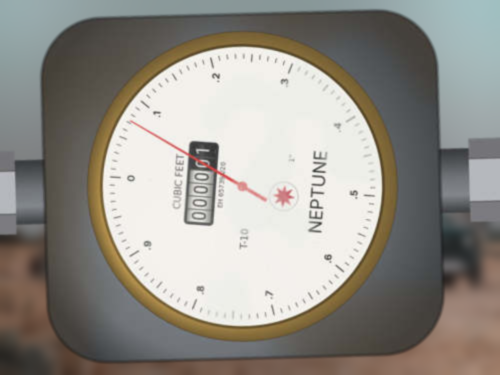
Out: ft³ 1.07
